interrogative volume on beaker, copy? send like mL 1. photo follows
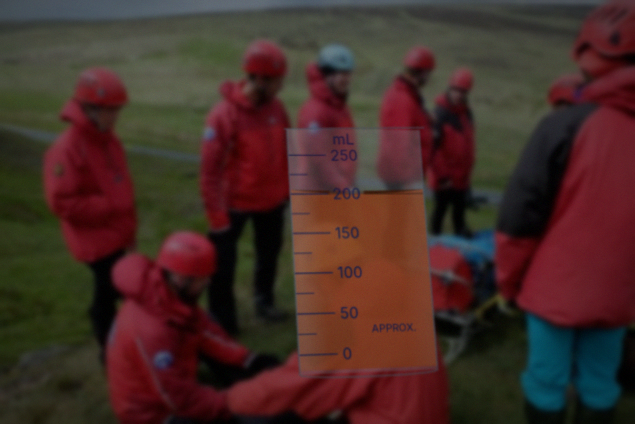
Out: mL 200
